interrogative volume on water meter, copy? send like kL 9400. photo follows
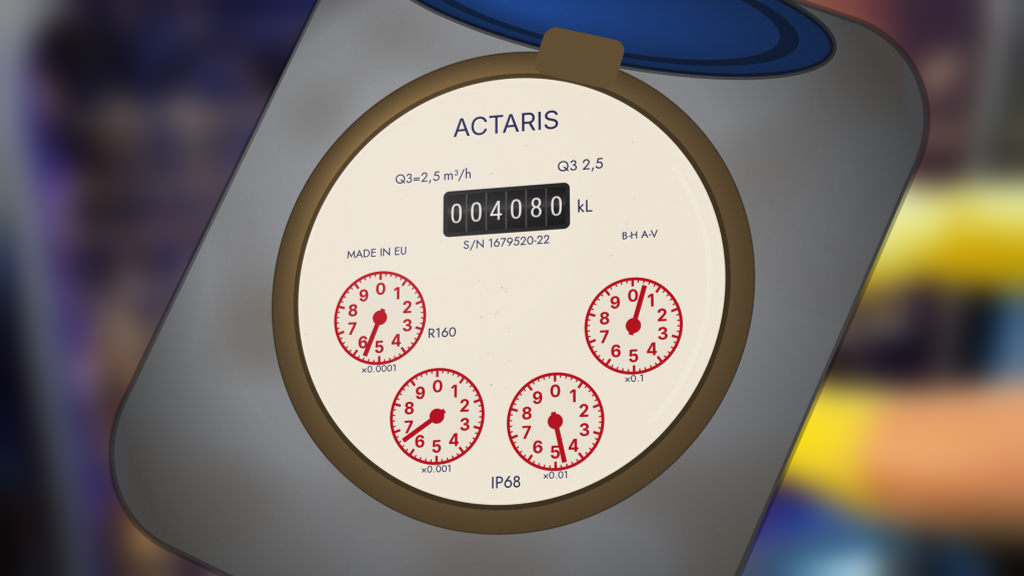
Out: kL 4080.0465
